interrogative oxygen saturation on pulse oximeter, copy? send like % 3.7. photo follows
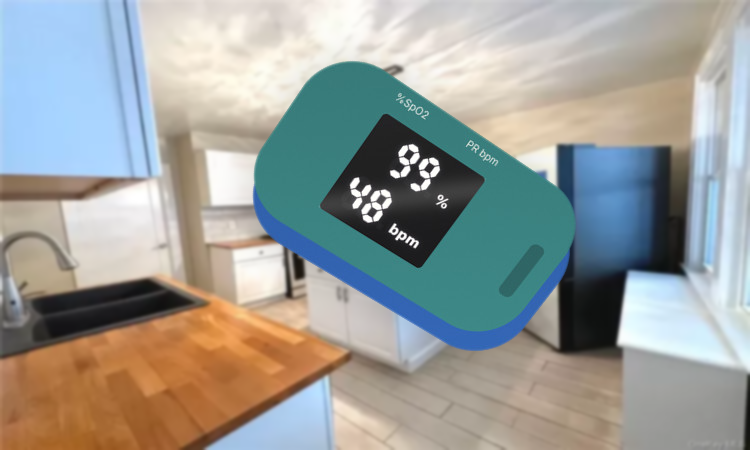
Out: % 99
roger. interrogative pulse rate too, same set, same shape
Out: bpm 48
